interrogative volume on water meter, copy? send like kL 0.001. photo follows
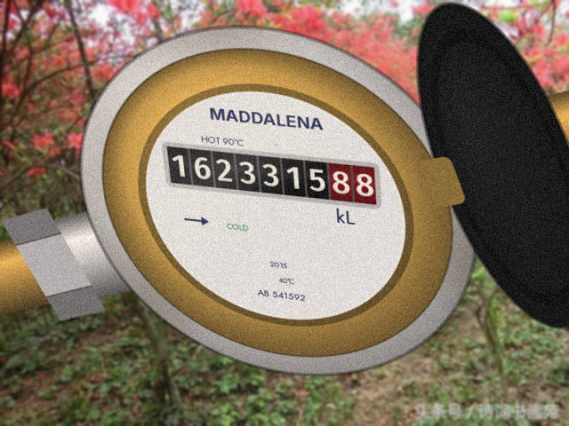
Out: kL 1623315.88
